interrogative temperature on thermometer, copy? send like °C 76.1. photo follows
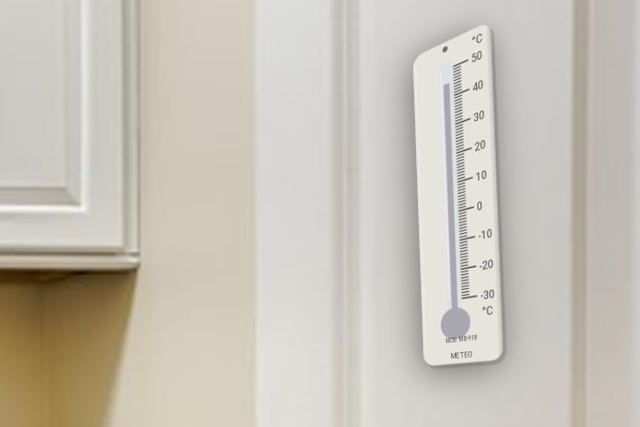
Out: °C 45
